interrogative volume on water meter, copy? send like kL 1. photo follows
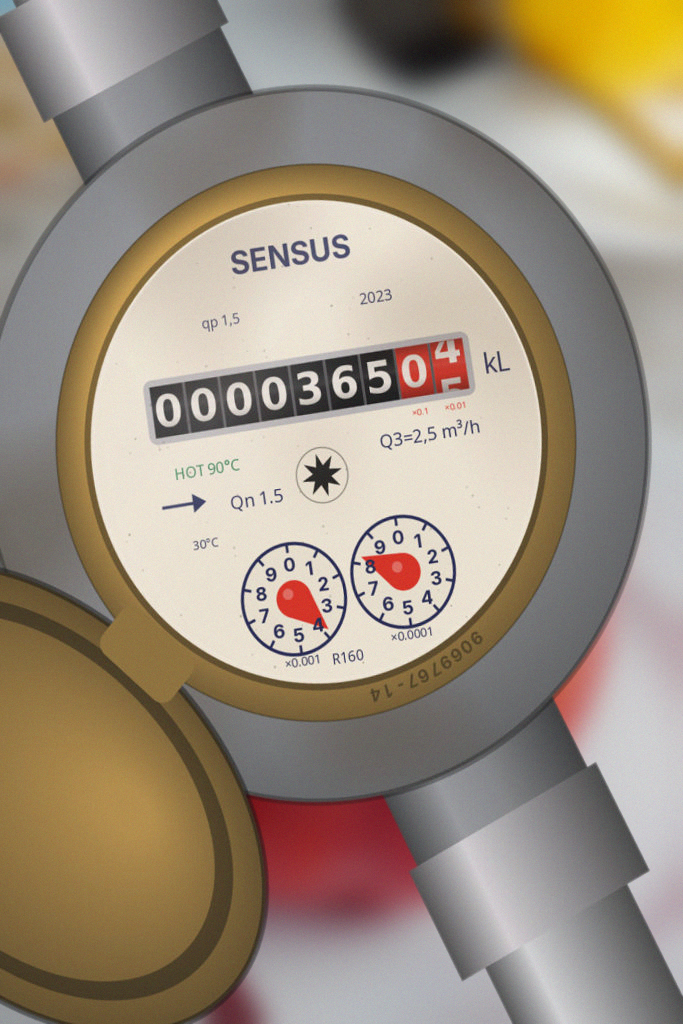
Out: kL 365.0438
